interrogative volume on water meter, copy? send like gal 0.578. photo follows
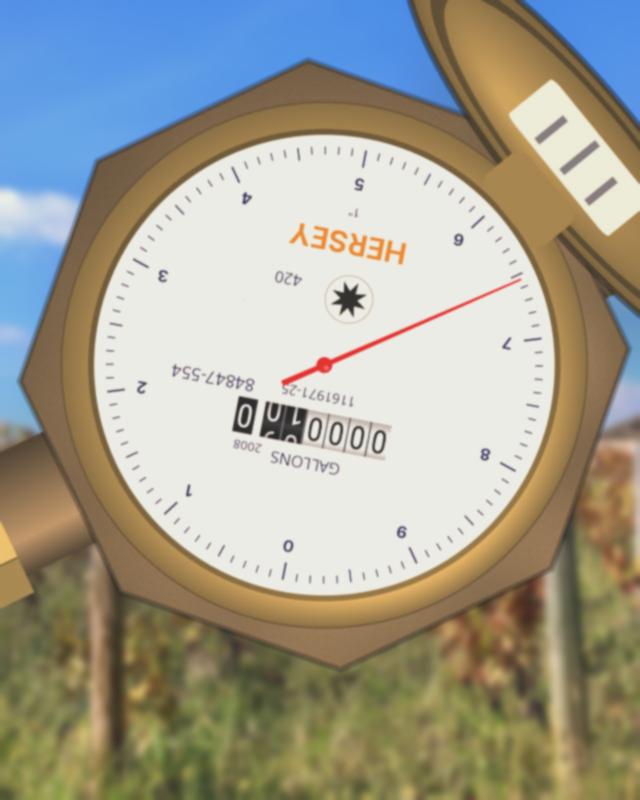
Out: gal 96.5
